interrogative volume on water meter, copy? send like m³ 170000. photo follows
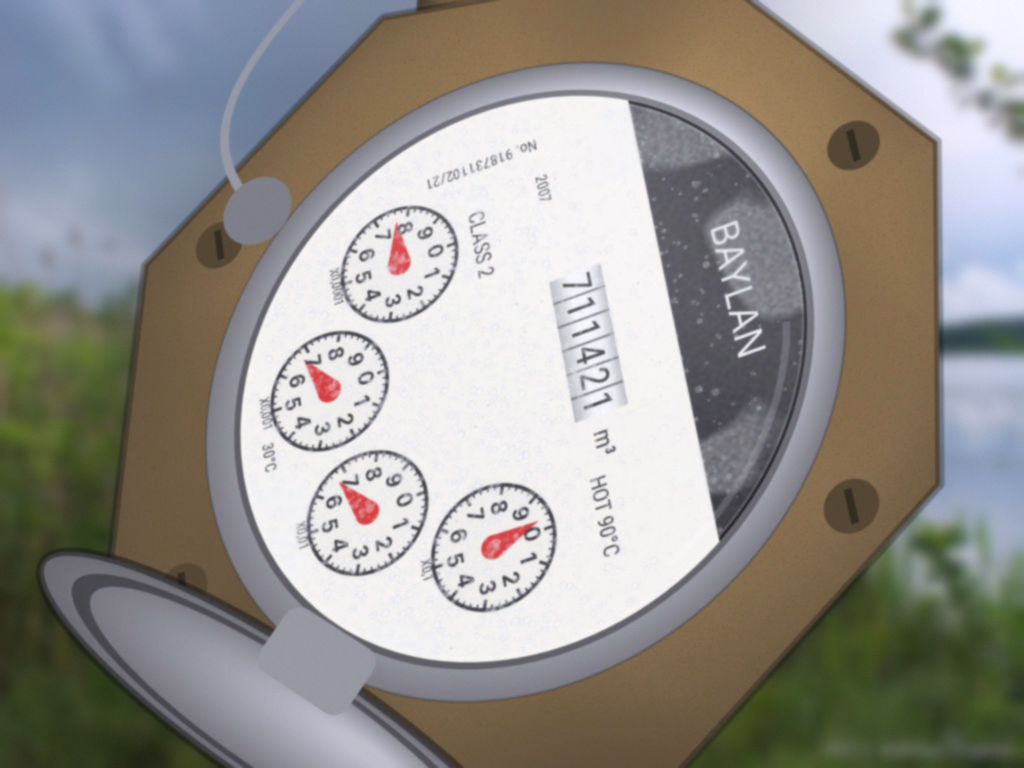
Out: m³ 711420.9667
